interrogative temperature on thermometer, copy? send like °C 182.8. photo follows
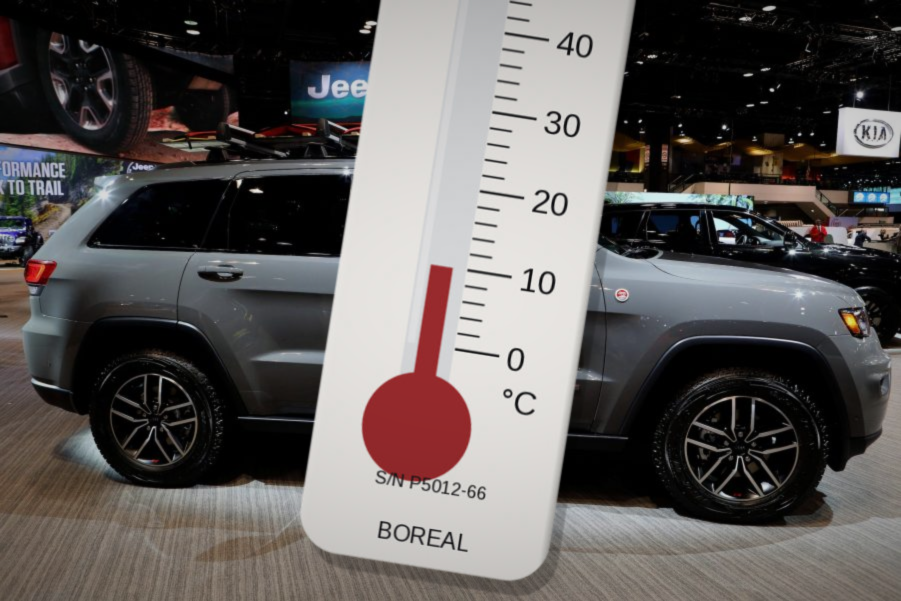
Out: °C 10
